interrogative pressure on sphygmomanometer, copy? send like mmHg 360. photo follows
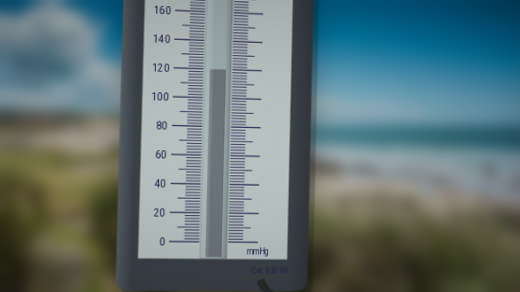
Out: mmHg 120
